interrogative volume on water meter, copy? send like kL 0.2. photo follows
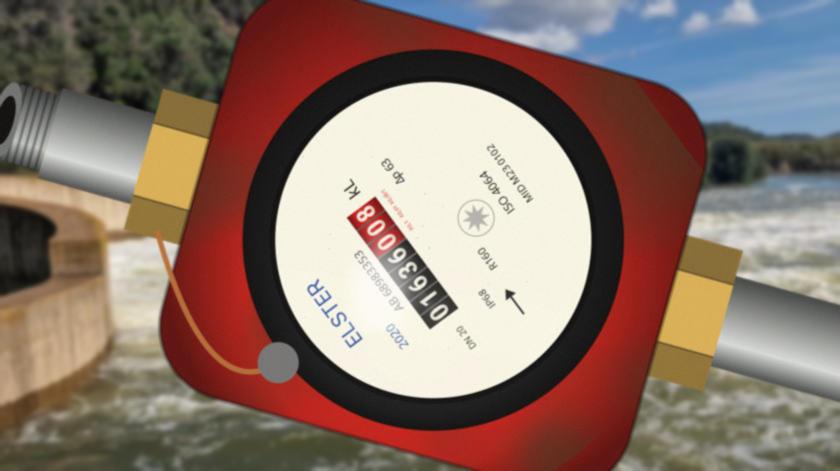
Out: kL 1636.008
